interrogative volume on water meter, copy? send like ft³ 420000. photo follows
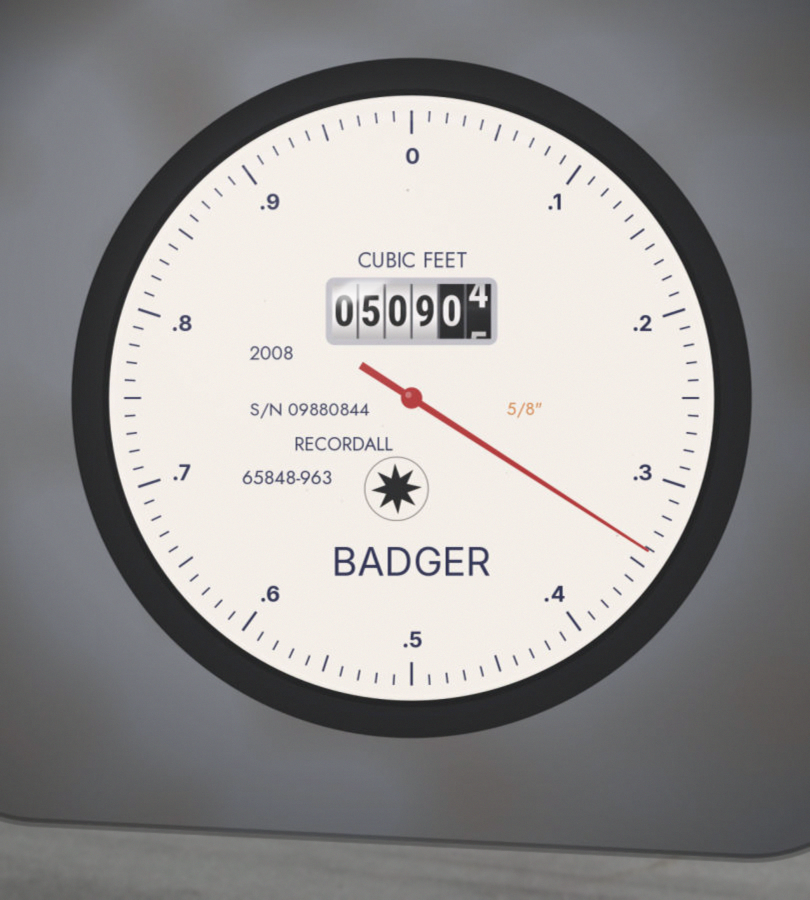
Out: ft³ 50904.34
